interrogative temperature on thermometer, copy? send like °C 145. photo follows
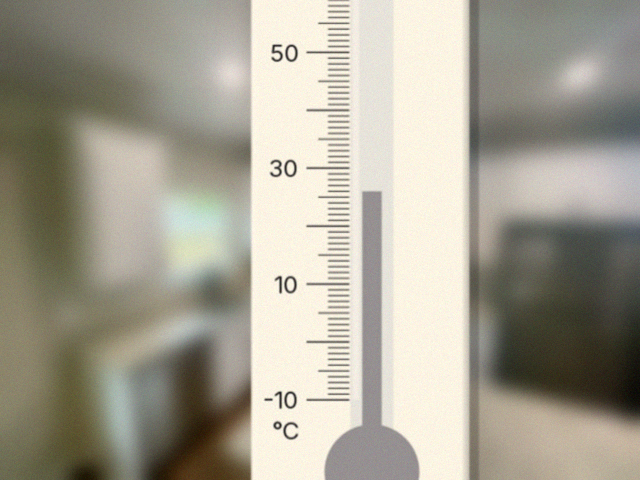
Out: °C 26
